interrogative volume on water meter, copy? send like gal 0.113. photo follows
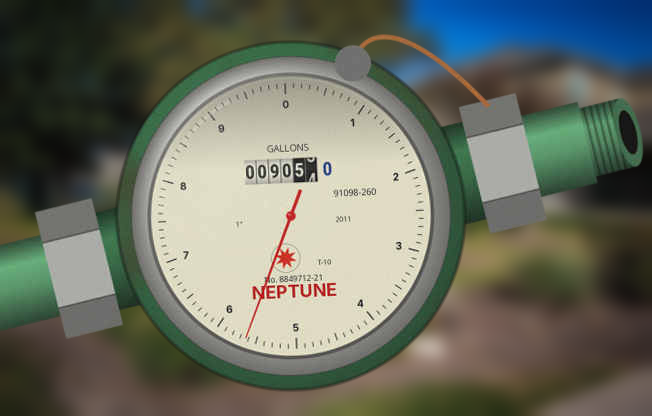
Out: gal 90535.6
